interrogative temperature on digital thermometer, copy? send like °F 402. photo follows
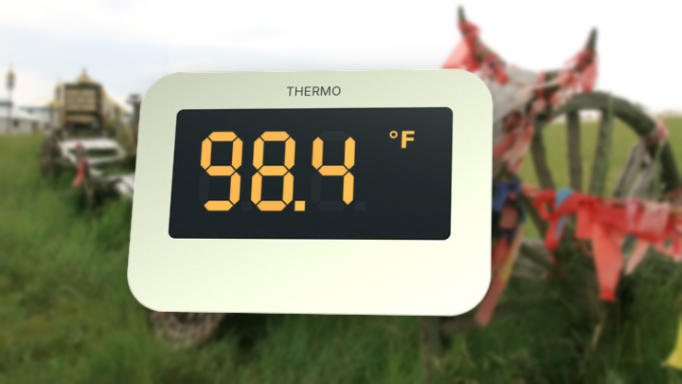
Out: °F 98.4
